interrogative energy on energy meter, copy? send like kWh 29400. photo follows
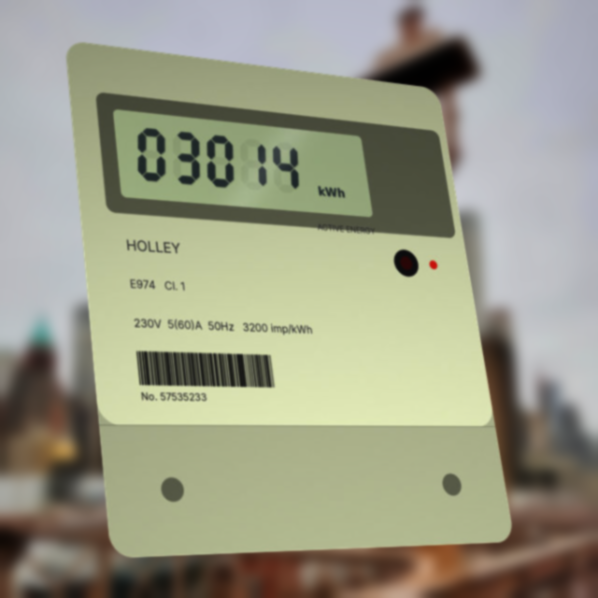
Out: kWh 3014
